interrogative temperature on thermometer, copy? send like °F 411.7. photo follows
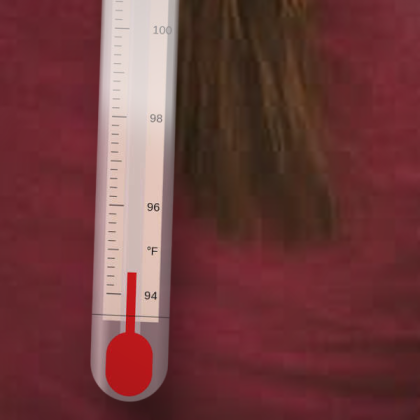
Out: °F 94.5
